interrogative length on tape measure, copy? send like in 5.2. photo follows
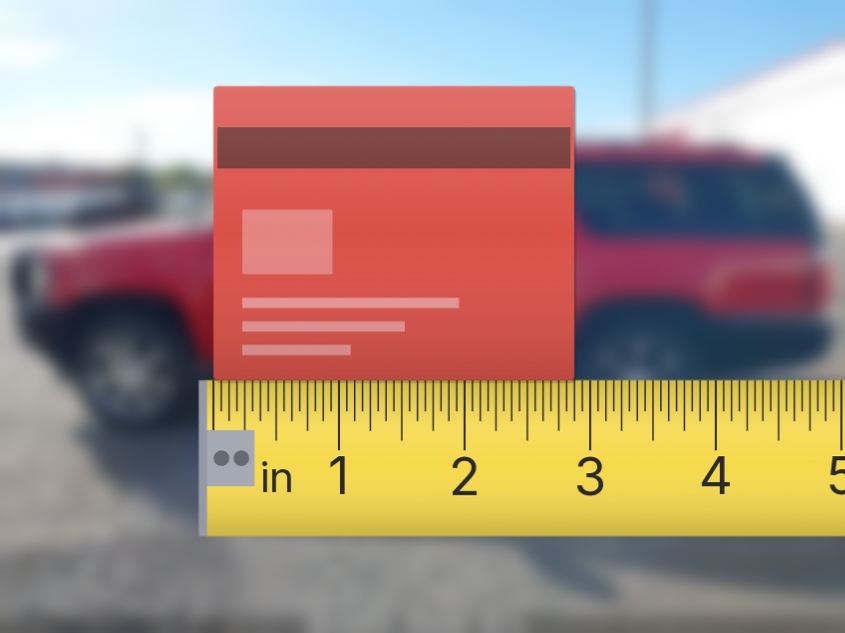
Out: in 2.875
